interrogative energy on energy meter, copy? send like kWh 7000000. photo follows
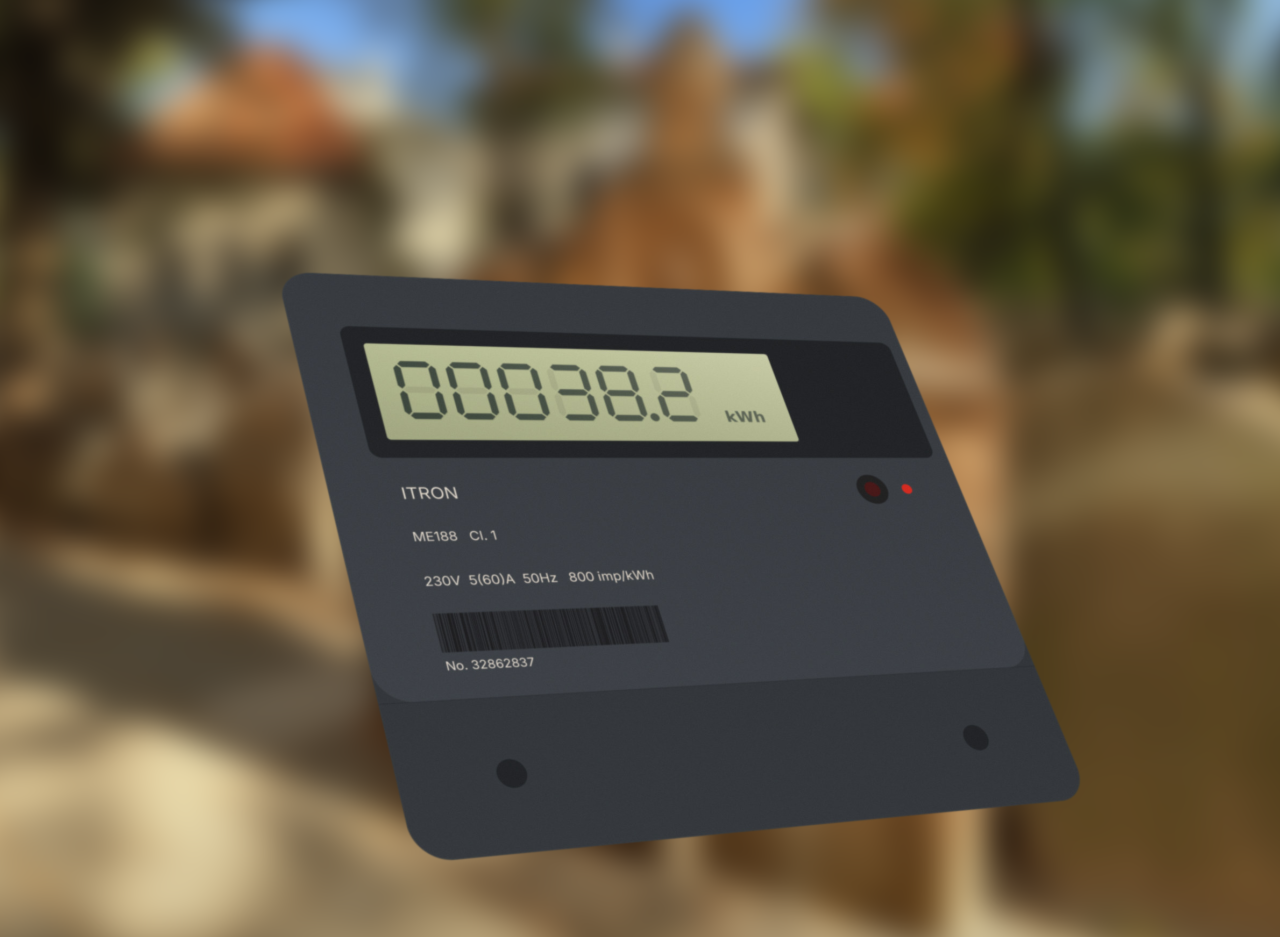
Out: kWh 38.2
